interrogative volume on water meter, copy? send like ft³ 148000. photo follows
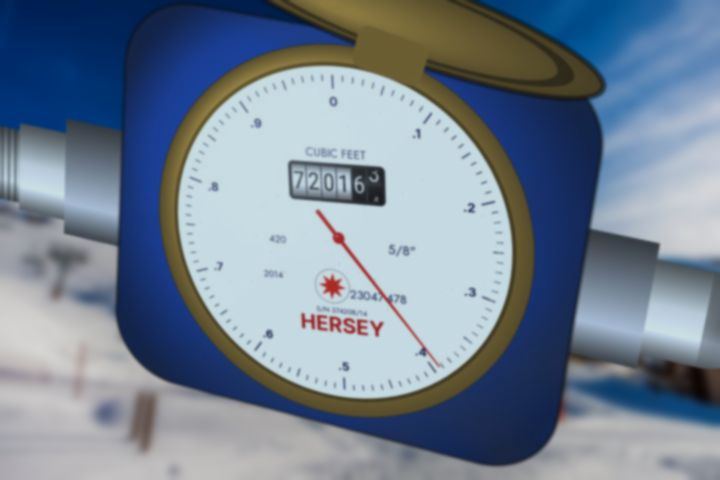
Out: ft³ 720163.39
